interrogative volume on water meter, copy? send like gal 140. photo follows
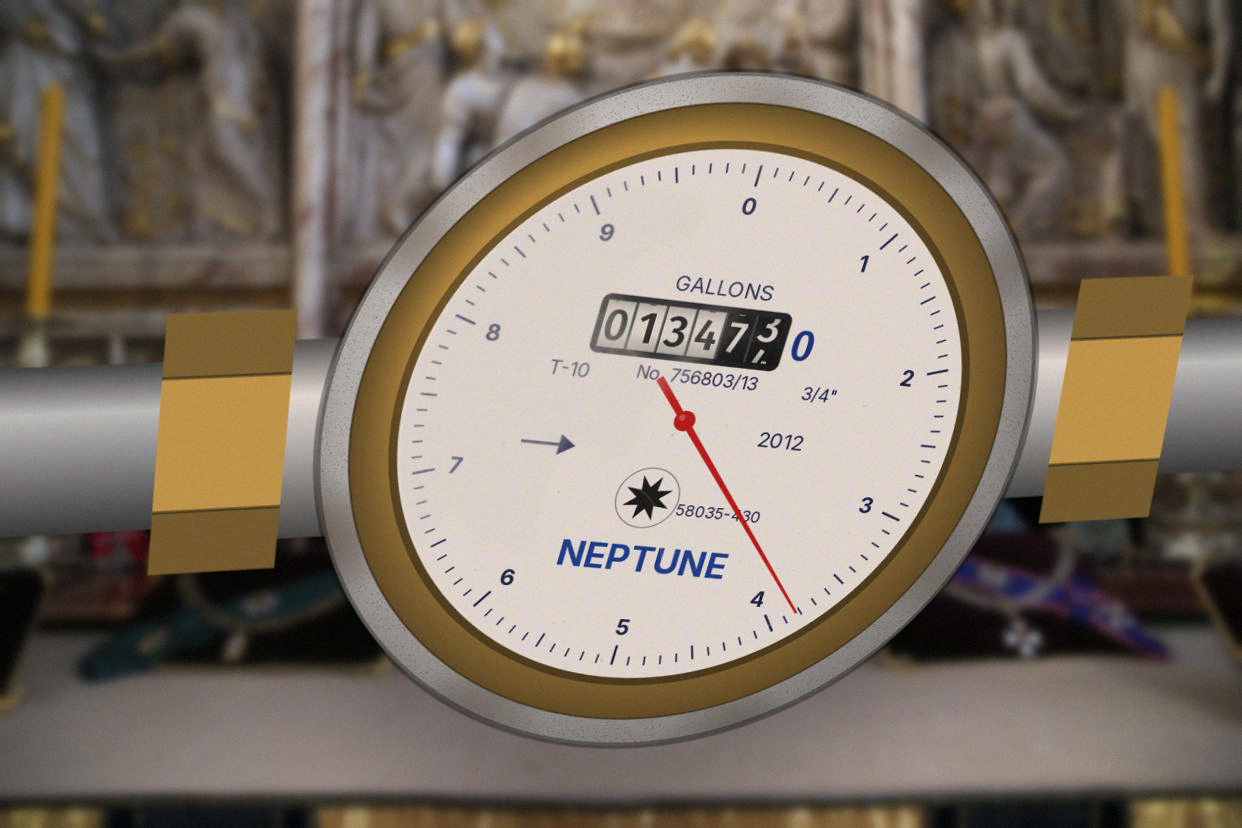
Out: gal 134733.8
